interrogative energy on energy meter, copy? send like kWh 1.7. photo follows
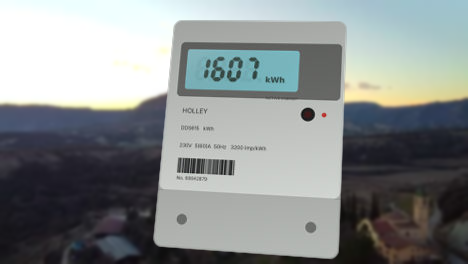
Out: kWh 1607
